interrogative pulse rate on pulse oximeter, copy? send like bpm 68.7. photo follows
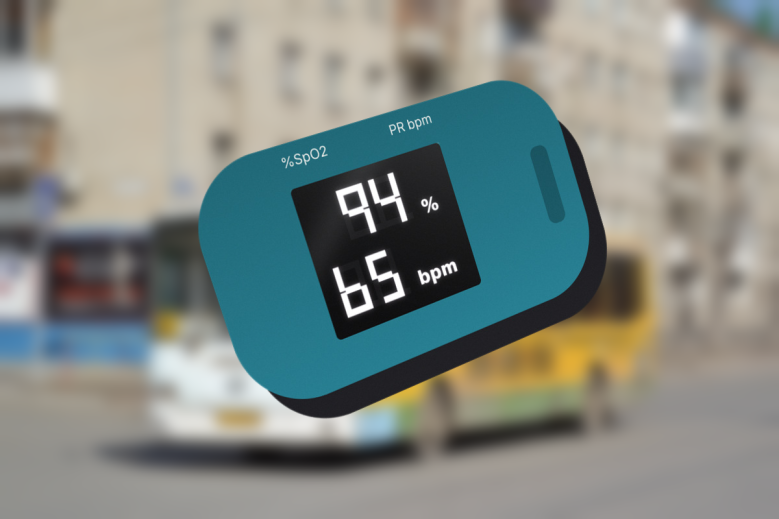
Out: bpm 65
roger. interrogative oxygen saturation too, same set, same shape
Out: % 94
